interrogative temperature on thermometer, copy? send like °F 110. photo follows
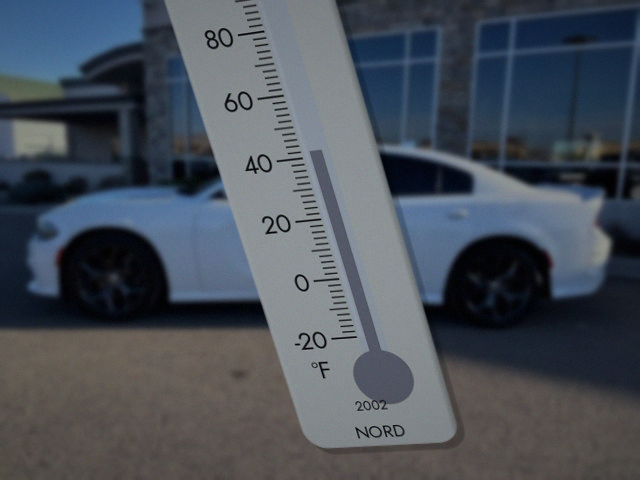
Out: °F 42
